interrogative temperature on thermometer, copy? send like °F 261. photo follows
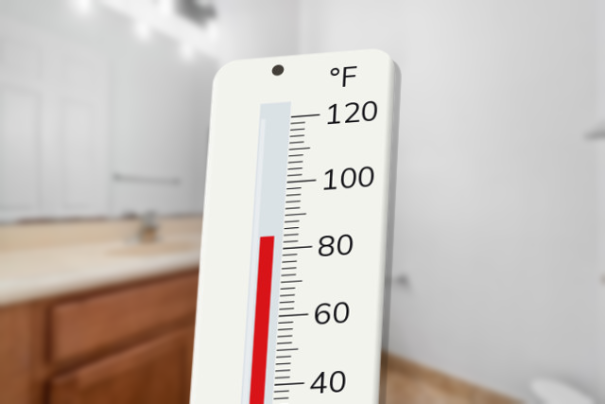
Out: °F 84
